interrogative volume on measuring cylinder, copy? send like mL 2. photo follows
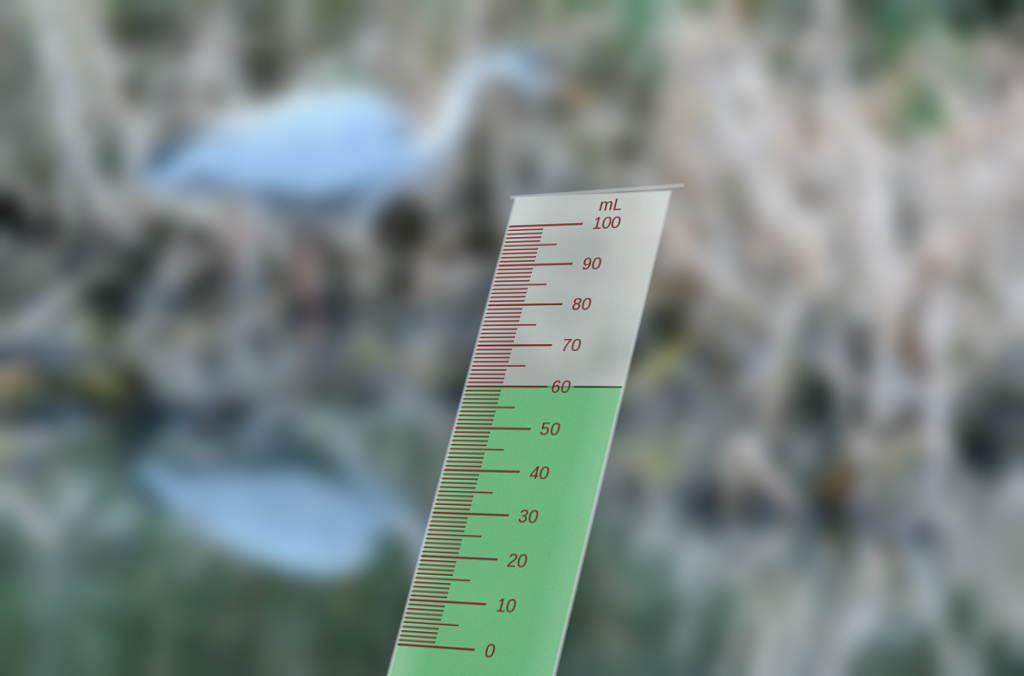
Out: mL 60
